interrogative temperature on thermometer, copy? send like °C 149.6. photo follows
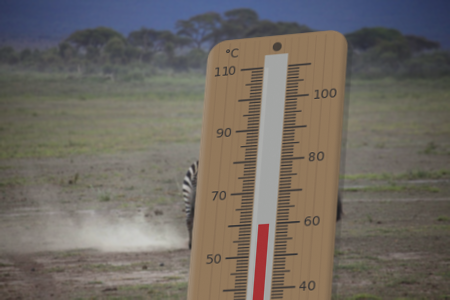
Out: °C 60
